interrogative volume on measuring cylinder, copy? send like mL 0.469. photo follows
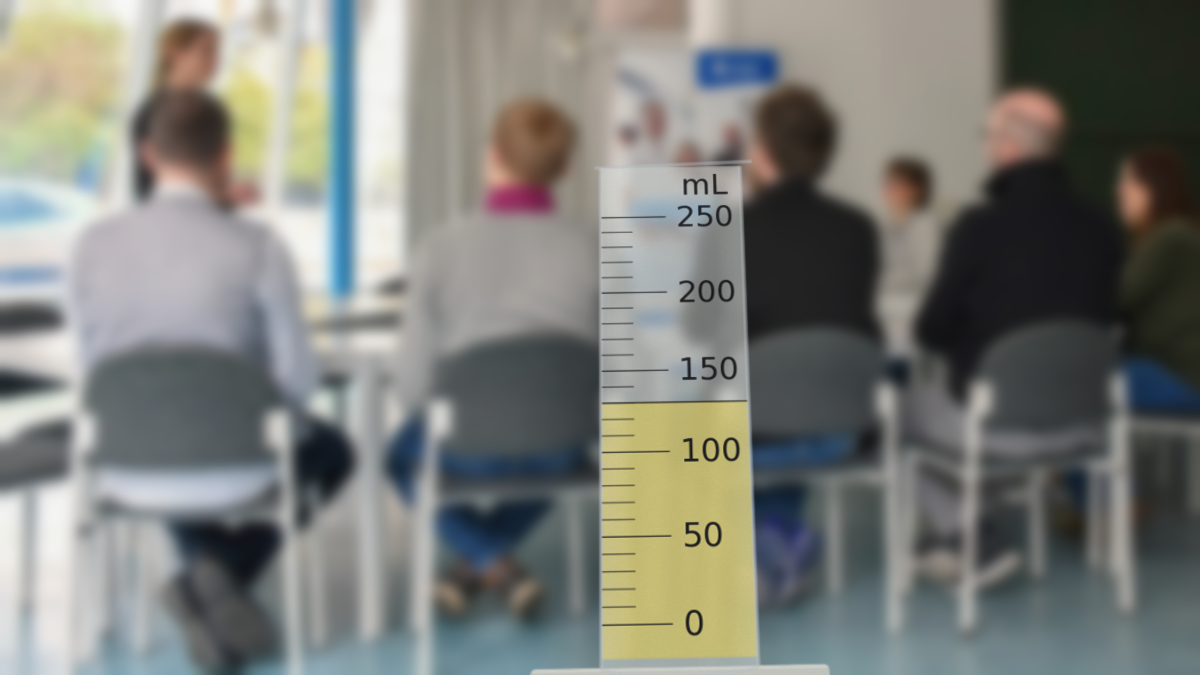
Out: mL 130
